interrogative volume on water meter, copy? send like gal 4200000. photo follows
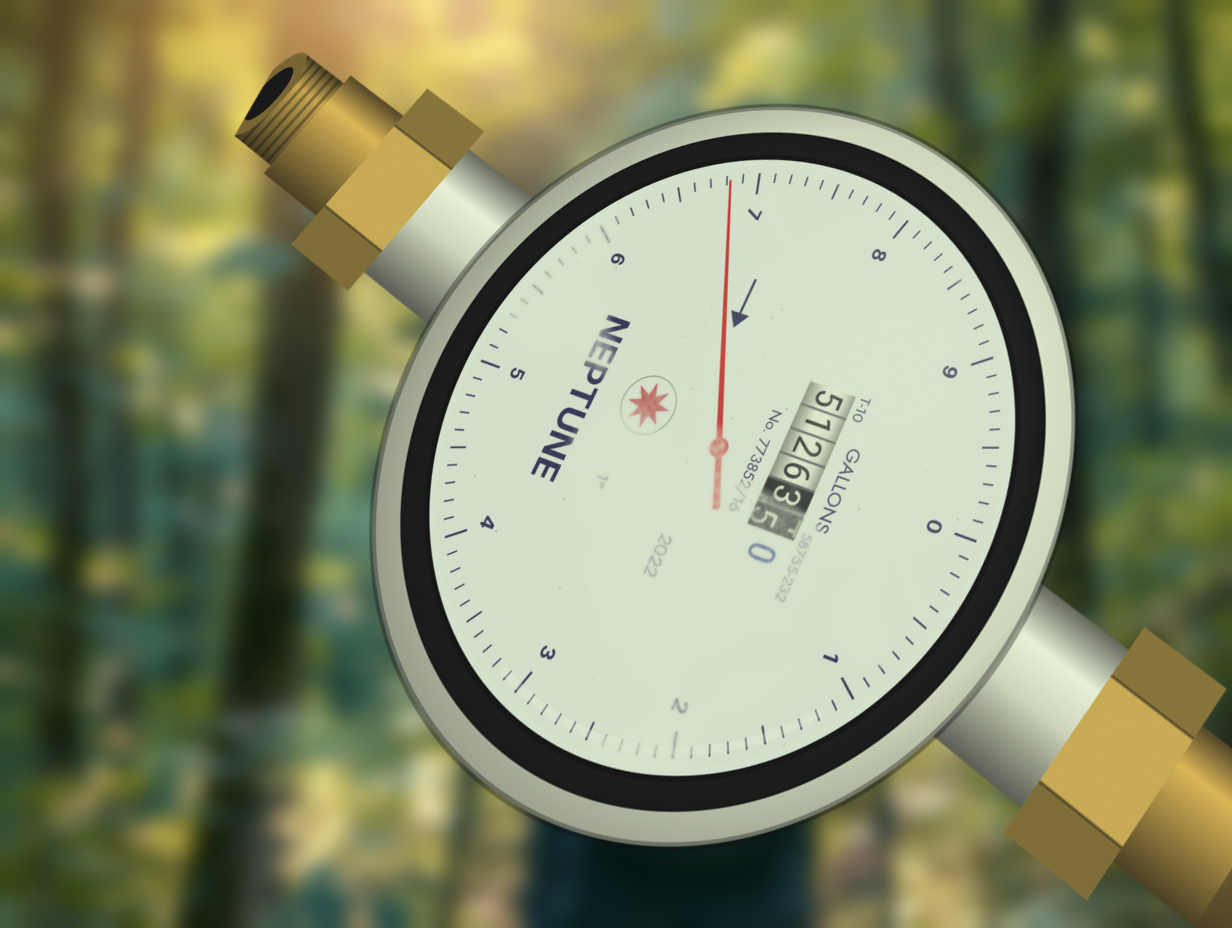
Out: gal 5126346.8
